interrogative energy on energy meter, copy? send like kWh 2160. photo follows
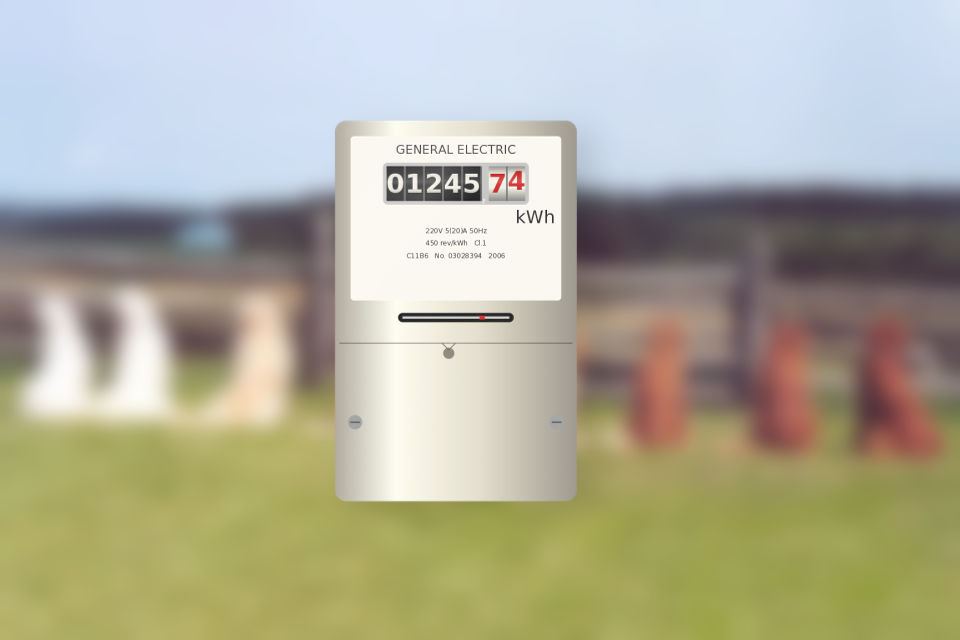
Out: kWh 1245.74
